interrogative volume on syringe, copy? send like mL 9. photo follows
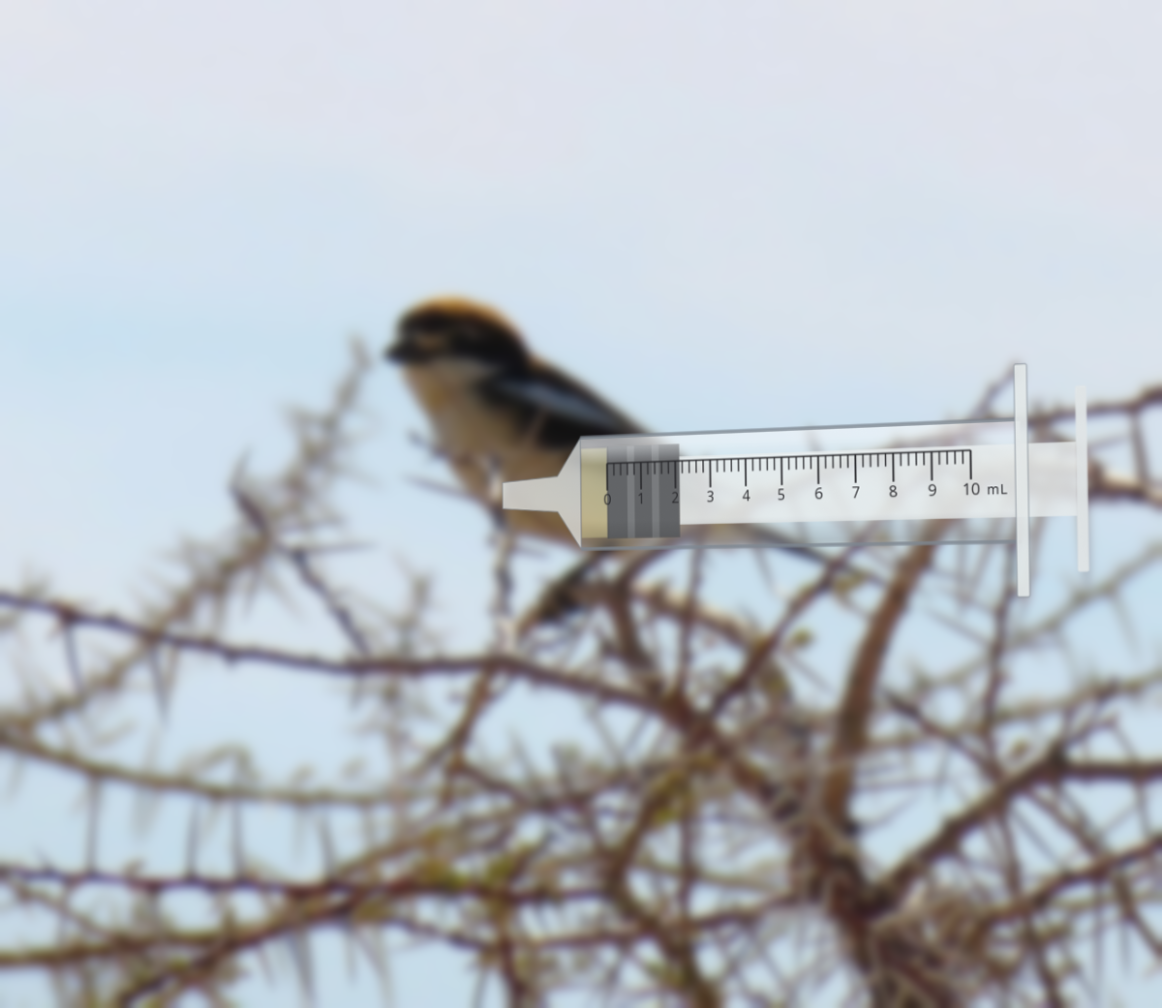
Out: mL 0
